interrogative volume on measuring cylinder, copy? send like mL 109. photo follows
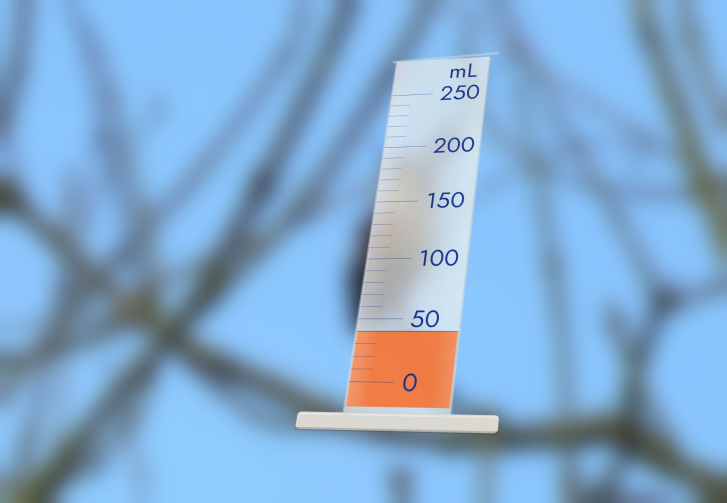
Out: mL 40
